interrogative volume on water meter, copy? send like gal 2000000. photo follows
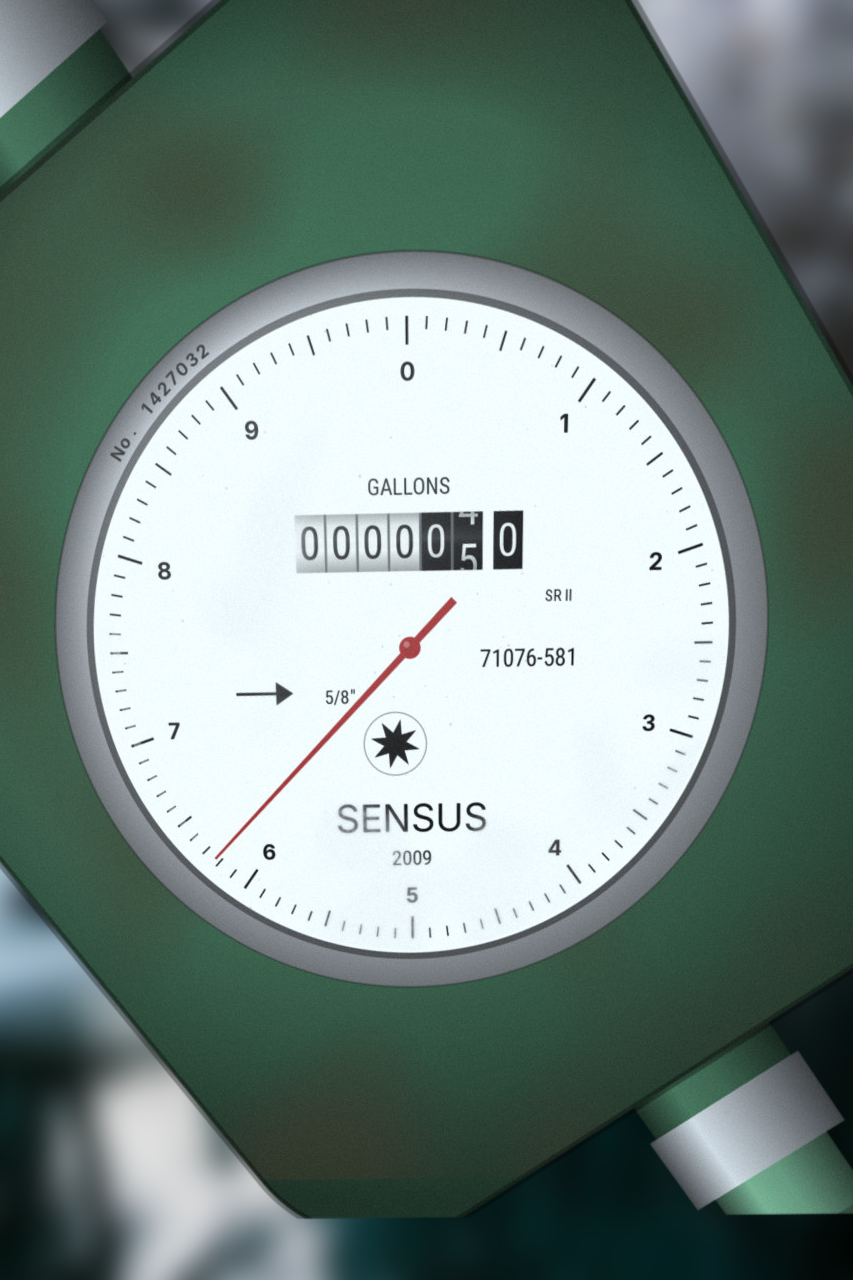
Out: gal 46.2
